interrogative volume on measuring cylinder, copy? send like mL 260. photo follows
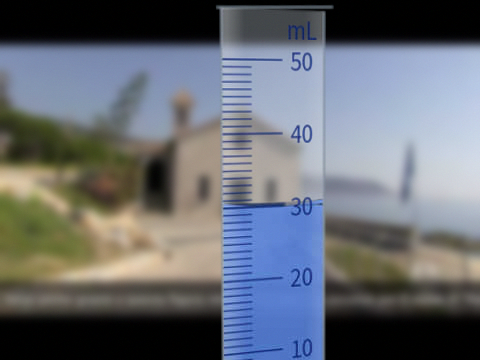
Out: mL 30
